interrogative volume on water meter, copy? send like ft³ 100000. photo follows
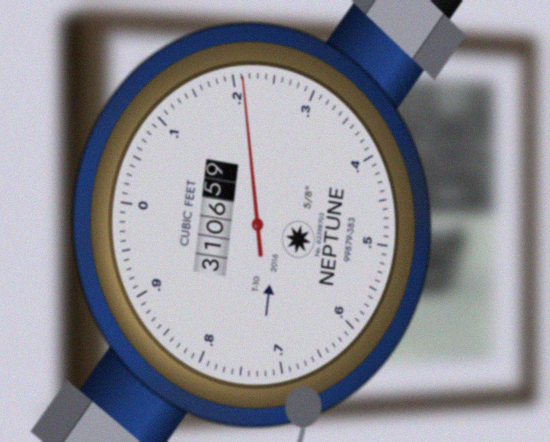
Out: ft³ 310659.21
